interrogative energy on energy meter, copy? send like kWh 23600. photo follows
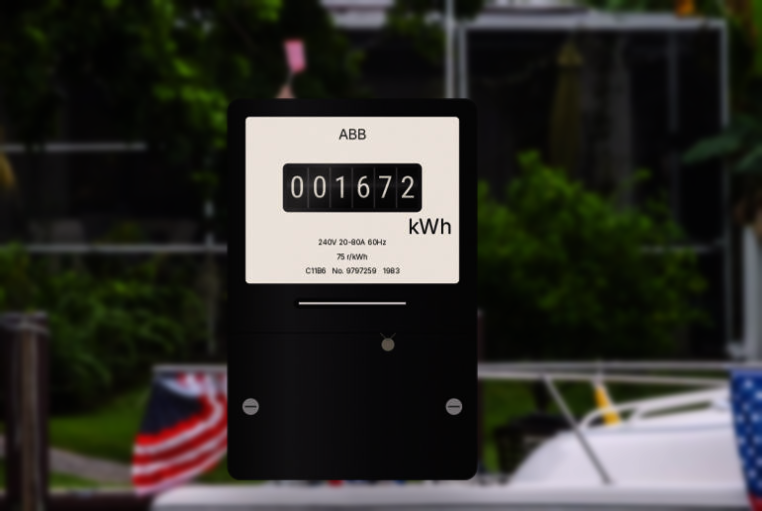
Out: kWh 1672
